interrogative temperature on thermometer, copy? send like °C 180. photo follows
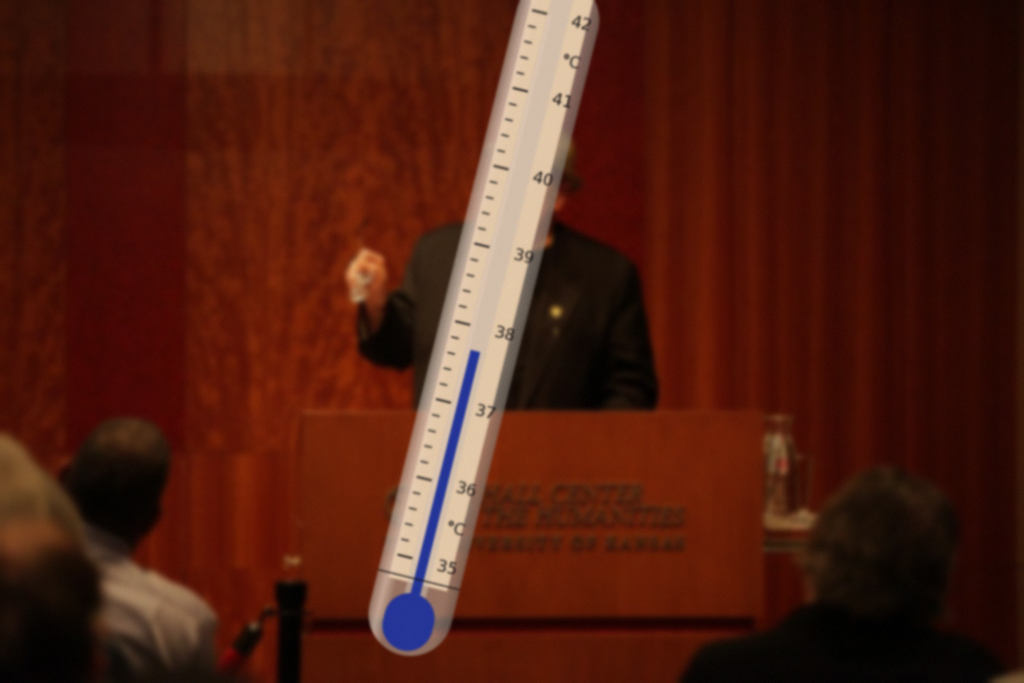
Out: °C 37.7
